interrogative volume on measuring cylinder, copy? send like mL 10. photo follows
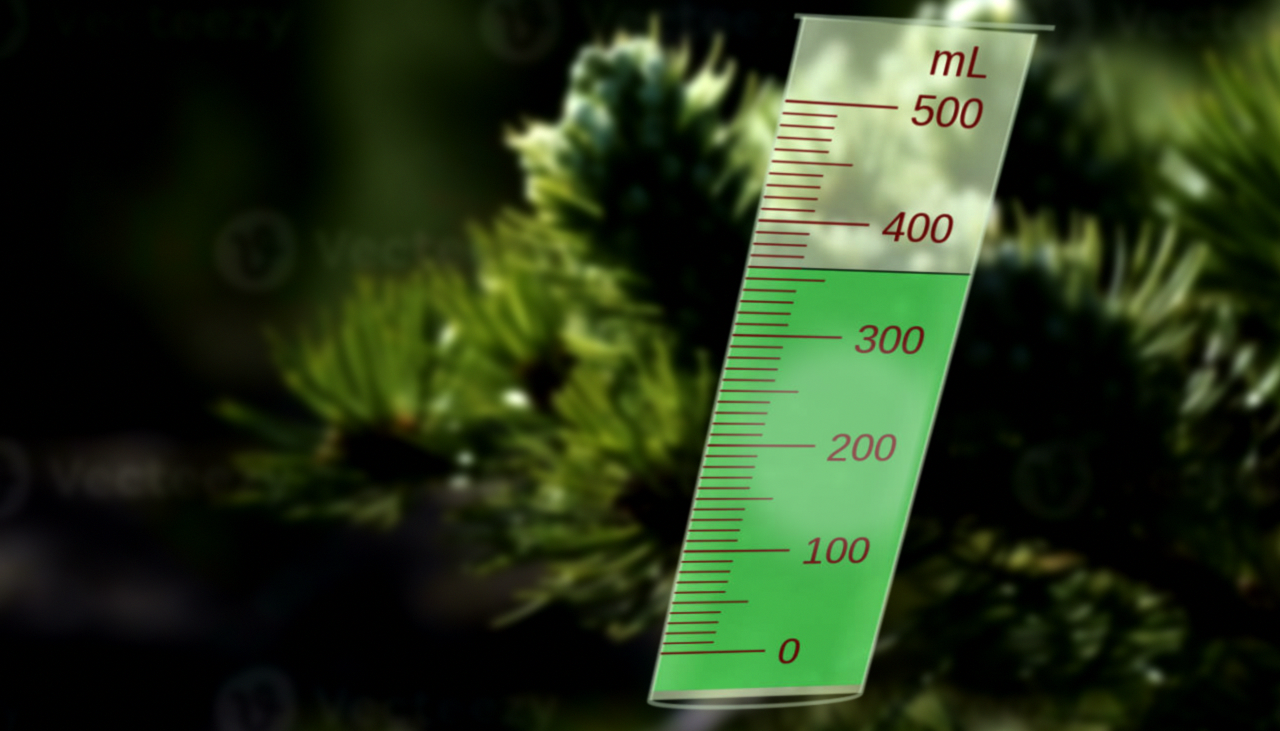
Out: mL 360
